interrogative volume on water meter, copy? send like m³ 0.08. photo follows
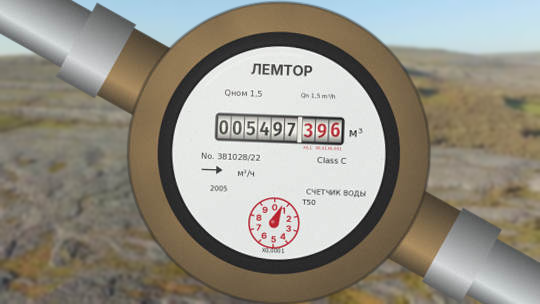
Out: m³ 5497.3960
